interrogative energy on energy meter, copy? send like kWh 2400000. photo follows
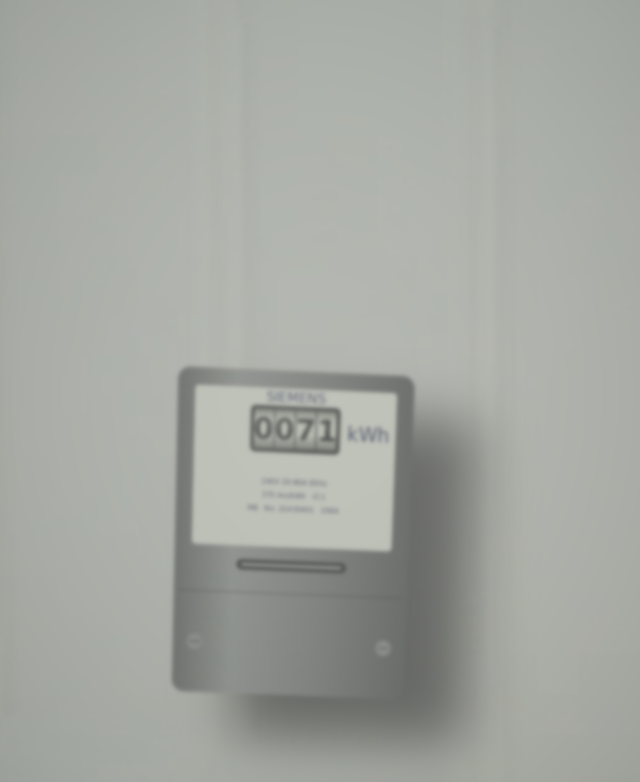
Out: kWh 71
